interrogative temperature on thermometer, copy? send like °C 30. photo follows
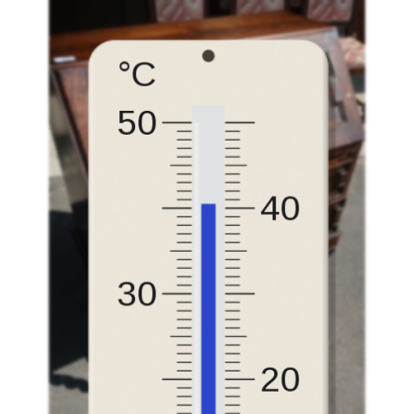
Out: °C 40.5
